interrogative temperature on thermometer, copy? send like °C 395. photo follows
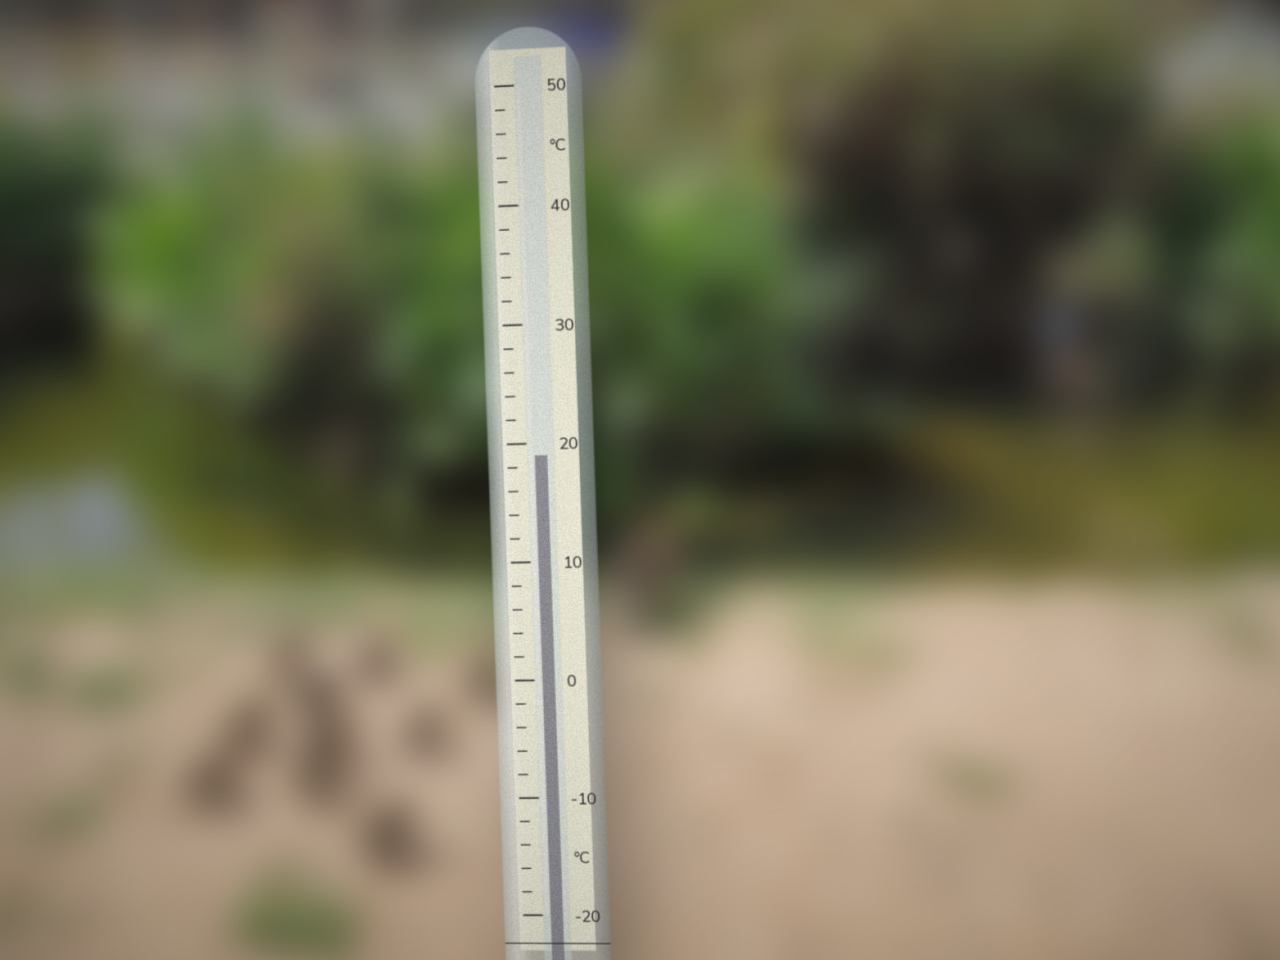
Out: °C 19
